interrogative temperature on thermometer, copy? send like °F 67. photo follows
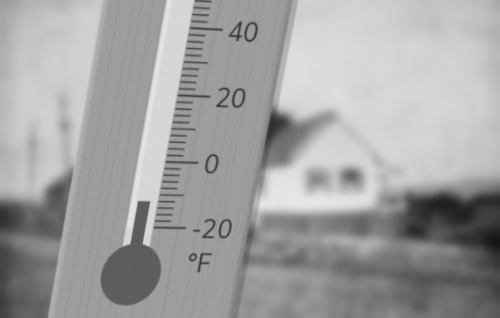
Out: °F -12
